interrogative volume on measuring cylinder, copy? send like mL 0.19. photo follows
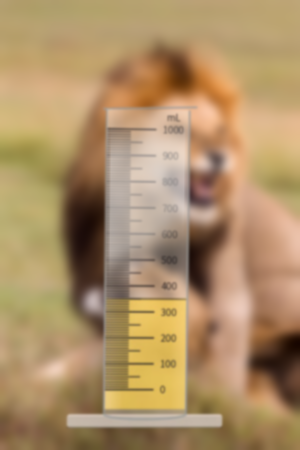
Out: mL 350
